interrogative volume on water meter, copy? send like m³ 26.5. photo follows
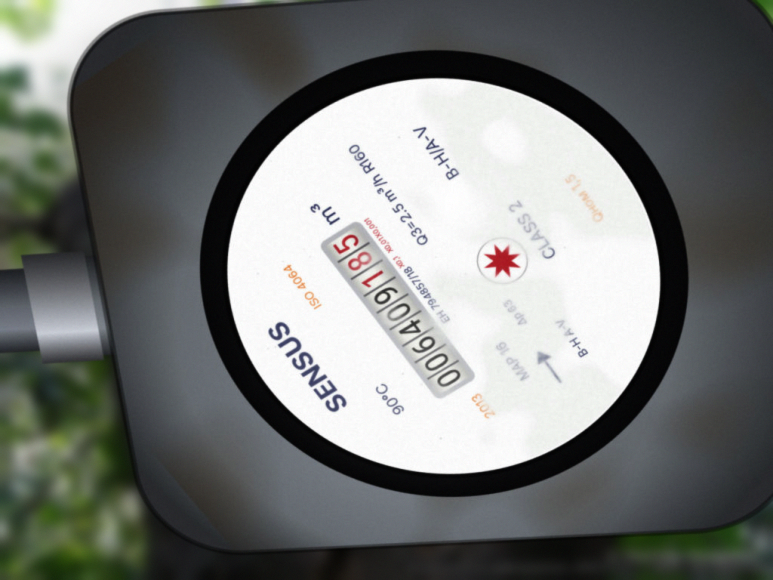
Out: m³ 6409.185
